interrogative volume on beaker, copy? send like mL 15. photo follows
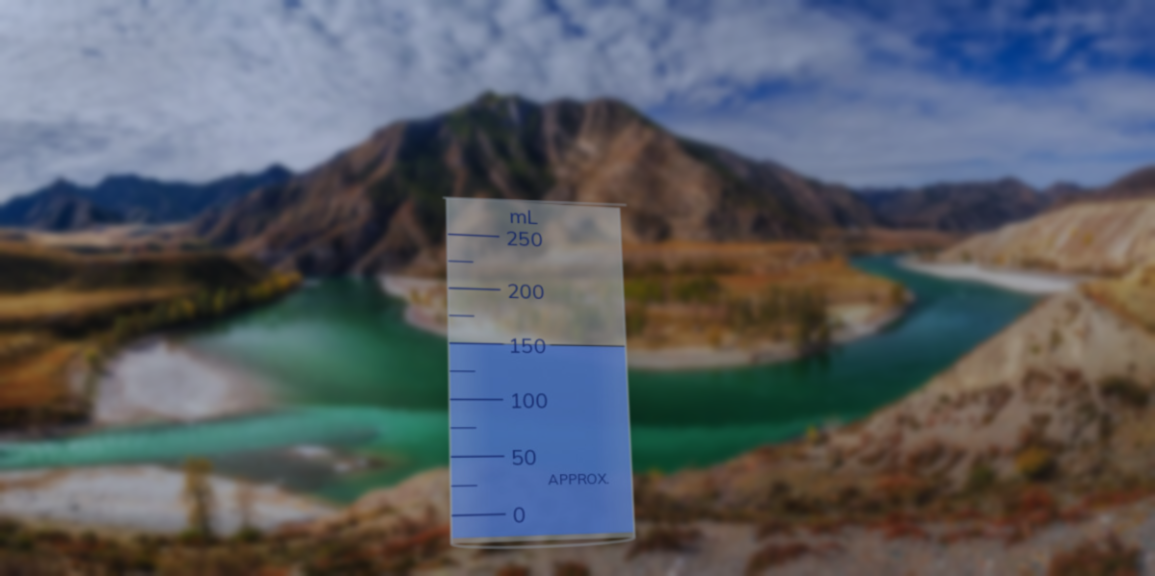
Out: mL 150
